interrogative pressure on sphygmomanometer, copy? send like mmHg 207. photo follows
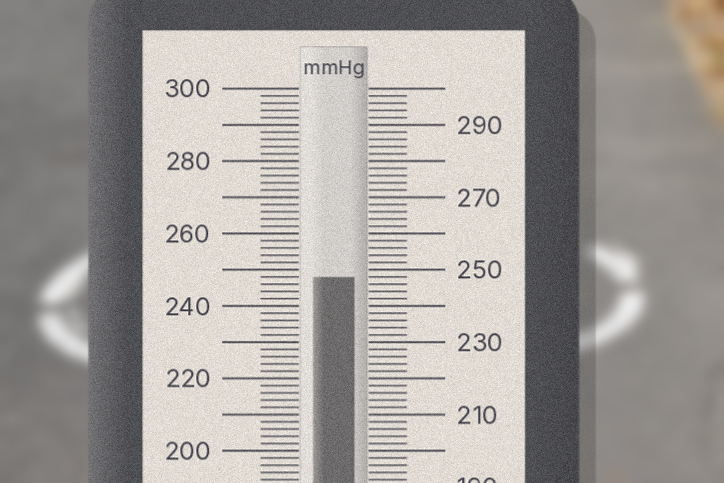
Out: mmHg 248
